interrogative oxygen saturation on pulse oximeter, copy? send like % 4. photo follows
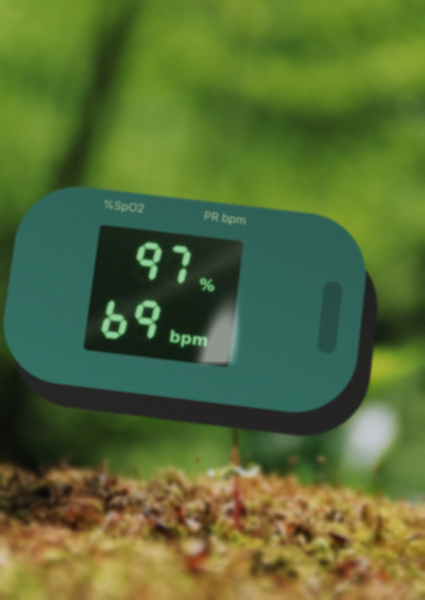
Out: % 97
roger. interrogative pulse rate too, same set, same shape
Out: bpm 69
